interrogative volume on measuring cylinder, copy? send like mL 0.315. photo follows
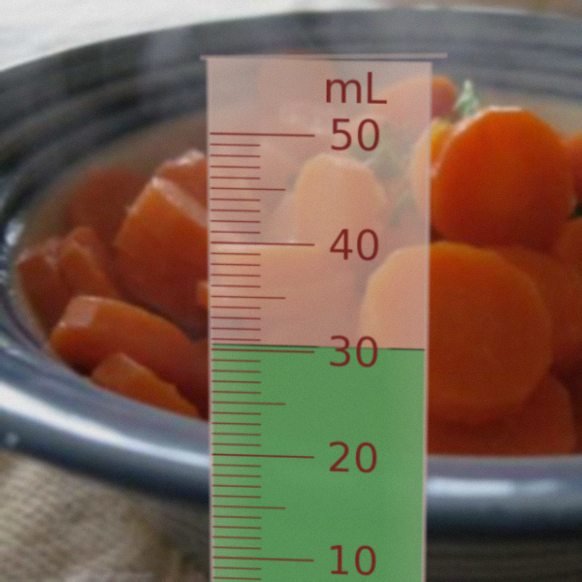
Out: mL 30.5
